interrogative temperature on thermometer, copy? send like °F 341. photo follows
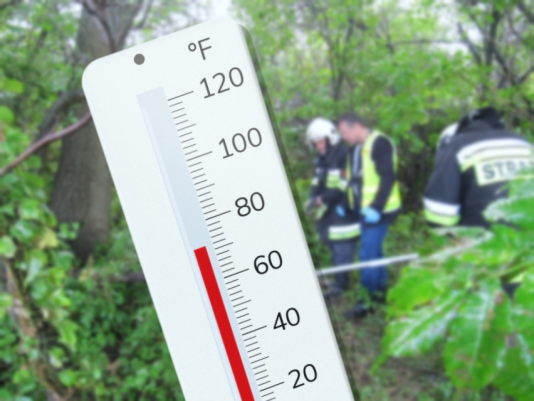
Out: °F 72
